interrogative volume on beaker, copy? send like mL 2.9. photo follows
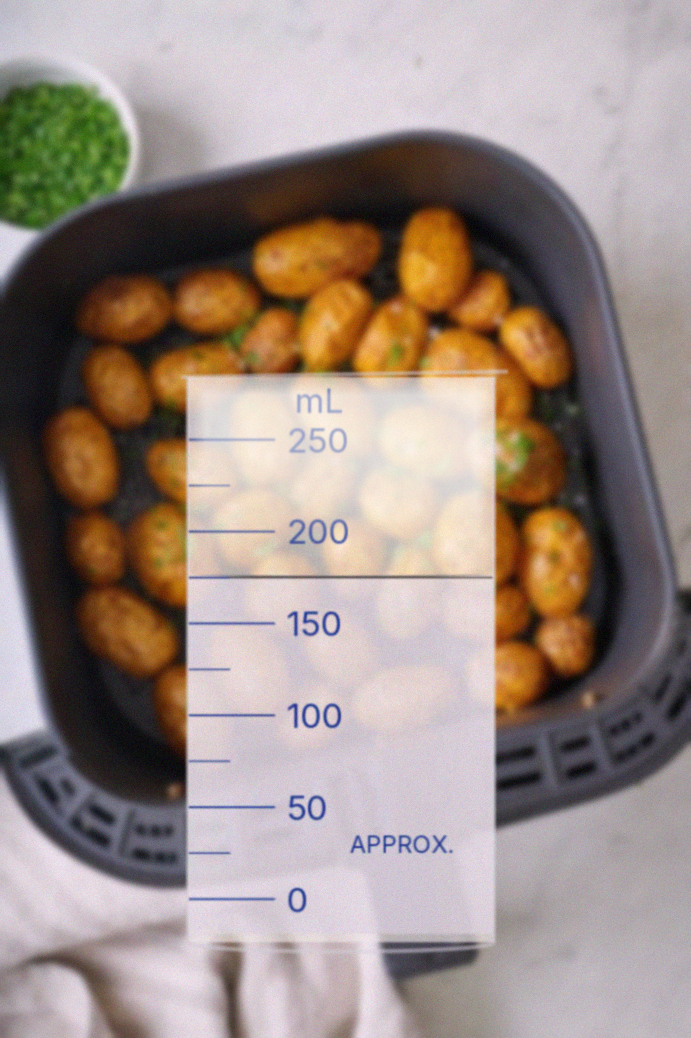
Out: mL 175
